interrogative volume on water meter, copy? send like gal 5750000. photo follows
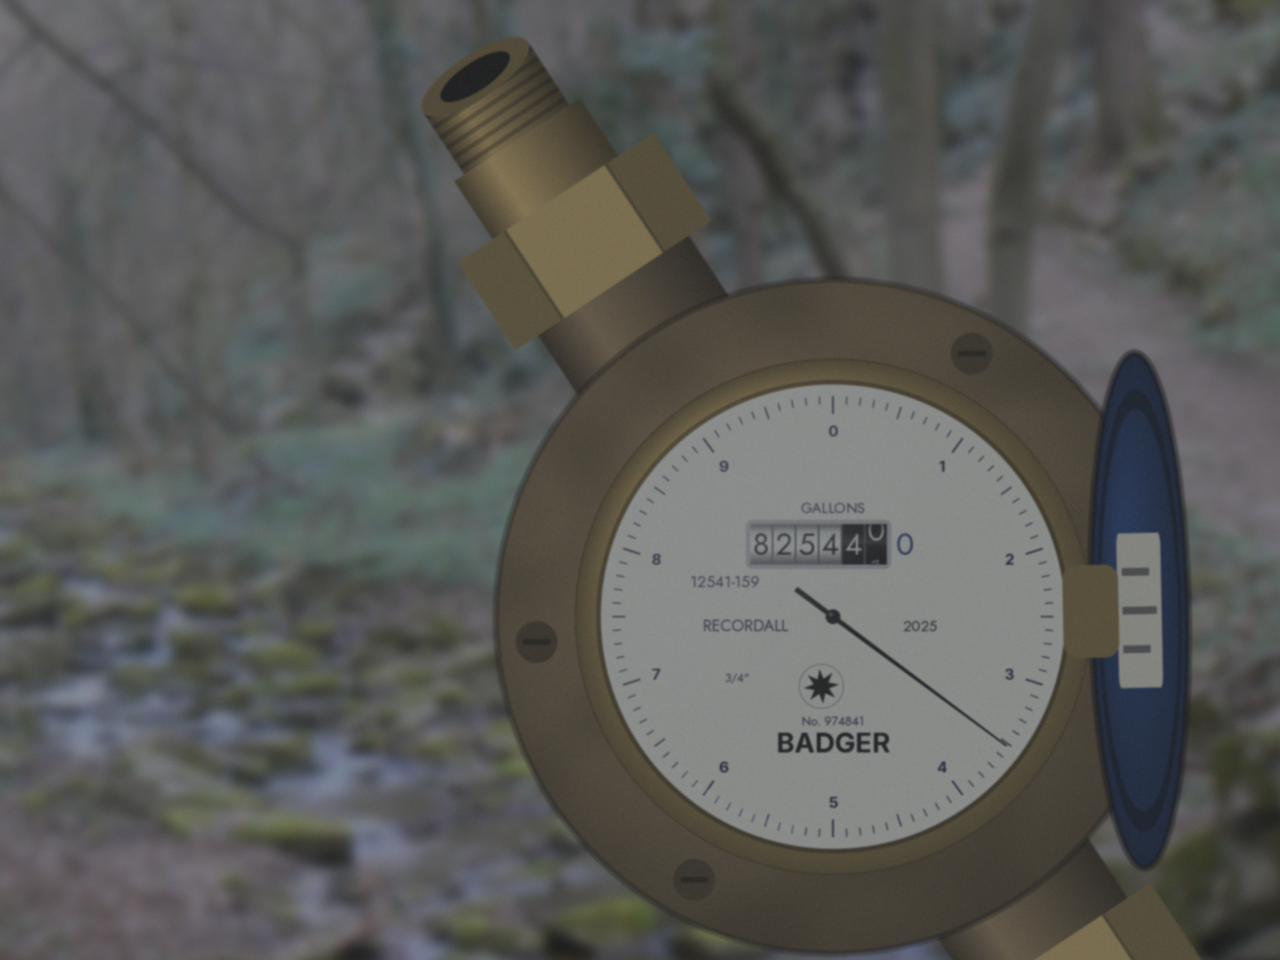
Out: gal 8254403.5
